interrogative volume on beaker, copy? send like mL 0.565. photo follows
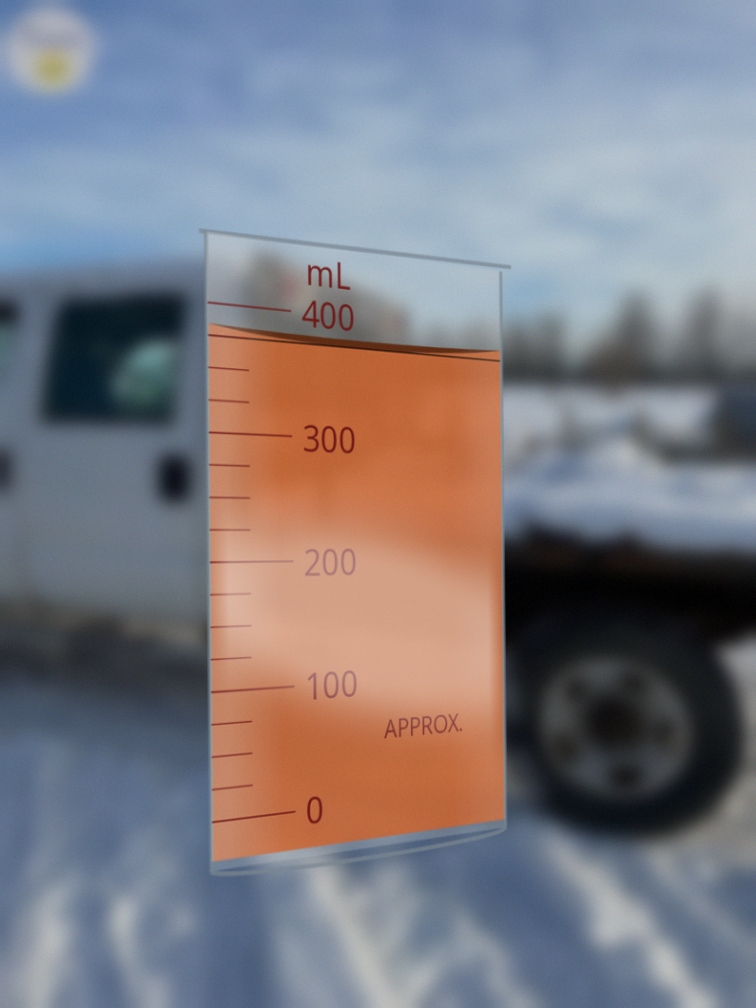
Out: mL 375
